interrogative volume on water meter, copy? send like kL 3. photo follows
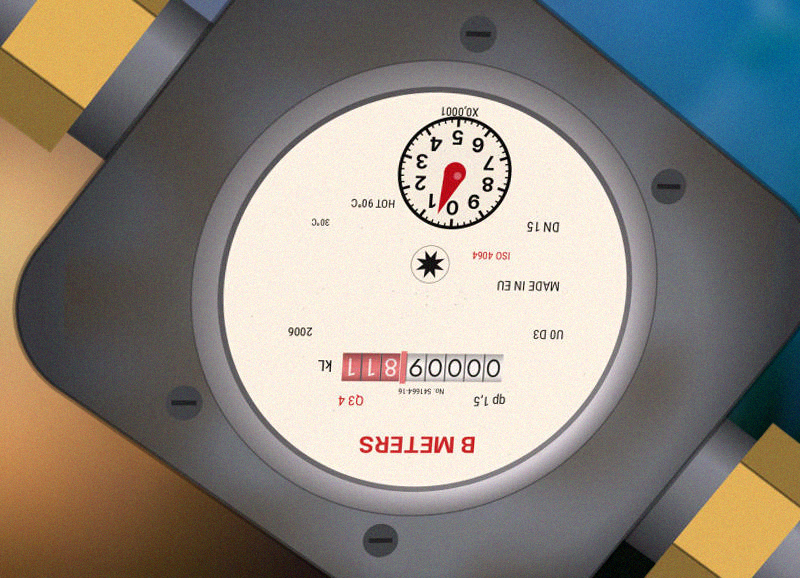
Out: kL 9.8110
